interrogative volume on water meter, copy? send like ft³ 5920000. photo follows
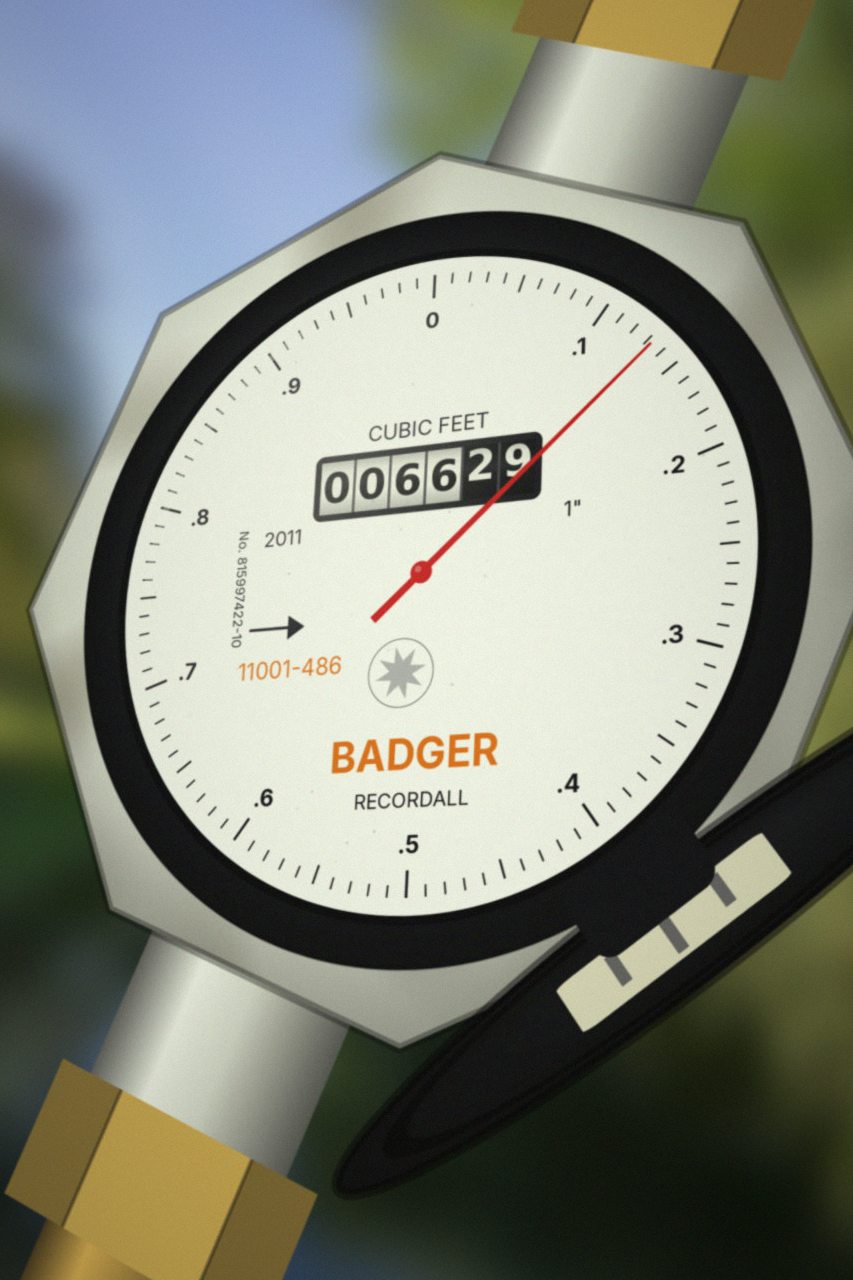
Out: ft³ 6629.13
